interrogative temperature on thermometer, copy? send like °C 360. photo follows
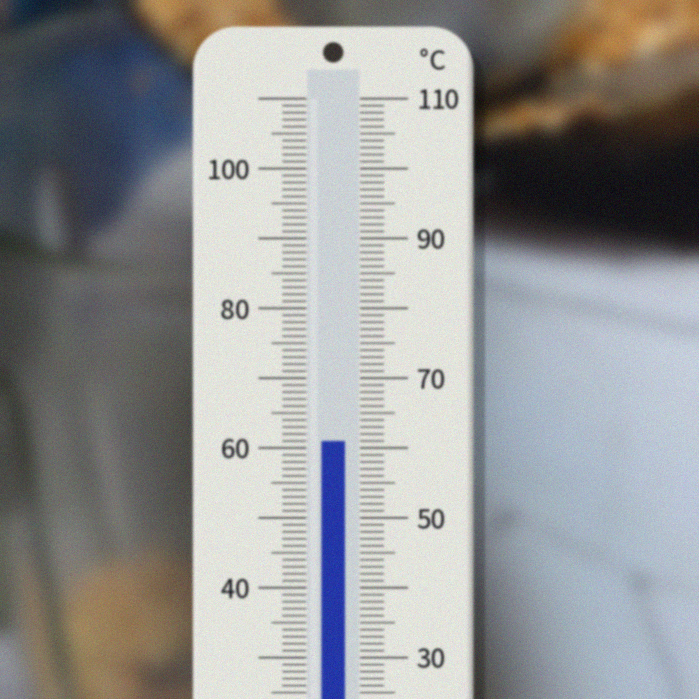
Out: °C 61
